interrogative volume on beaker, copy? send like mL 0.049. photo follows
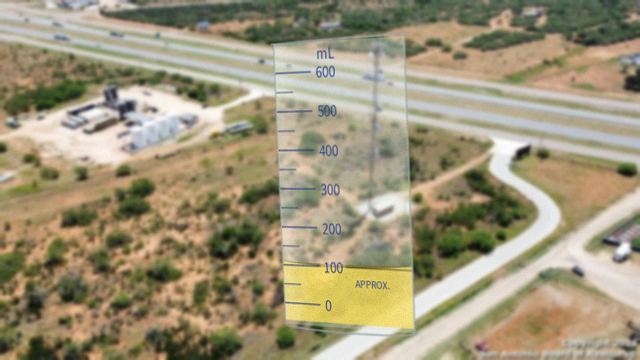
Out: mL 100
